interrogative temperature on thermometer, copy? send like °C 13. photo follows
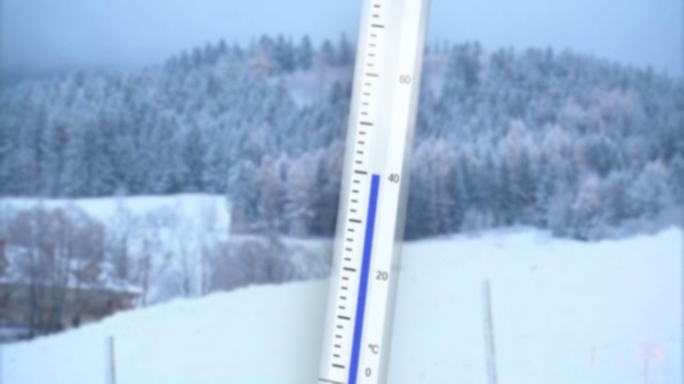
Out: °C 40
